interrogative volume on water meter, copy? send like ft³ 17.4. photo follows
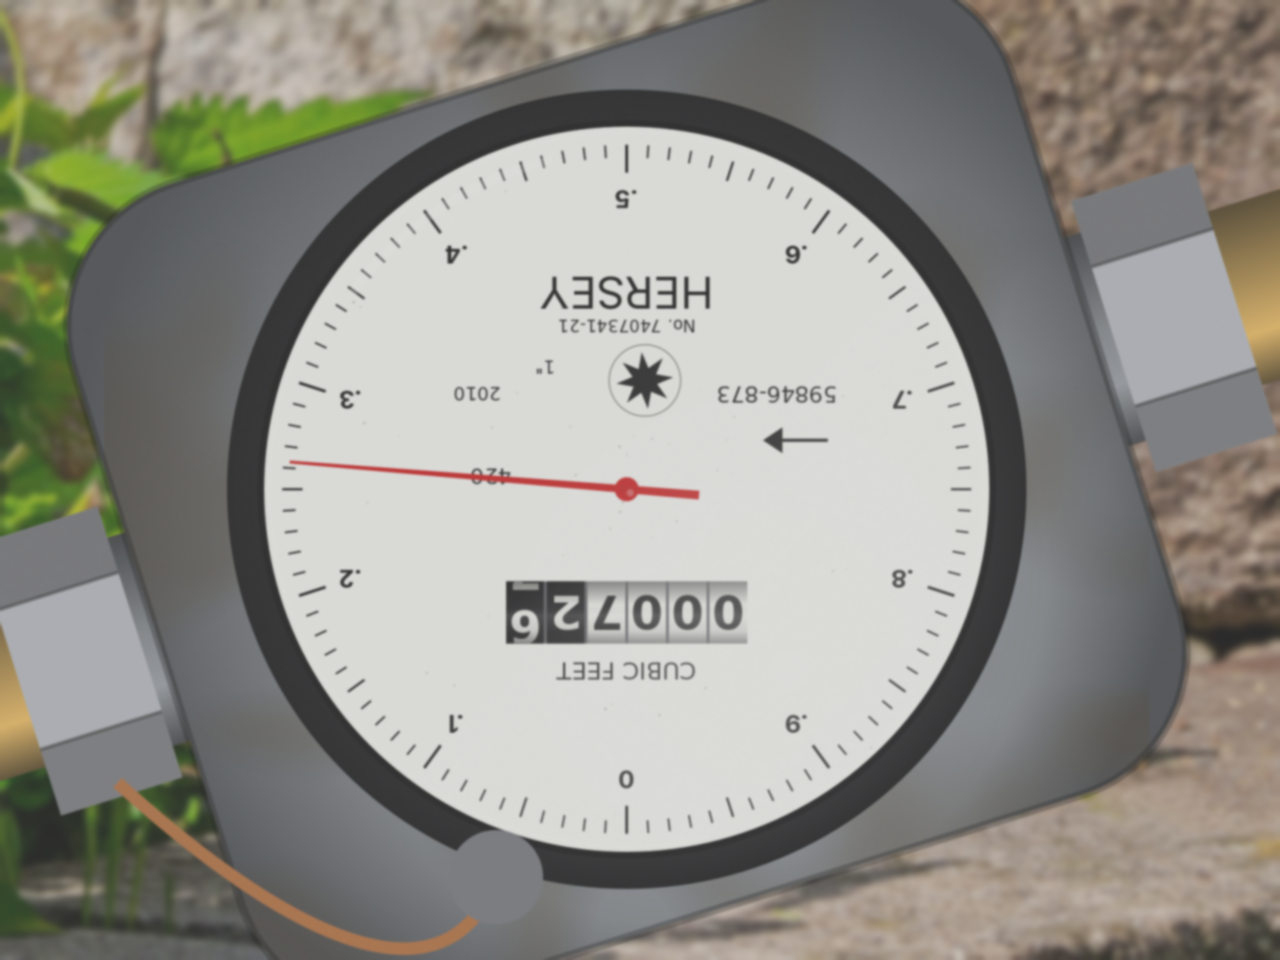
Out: ft³ 726.26
